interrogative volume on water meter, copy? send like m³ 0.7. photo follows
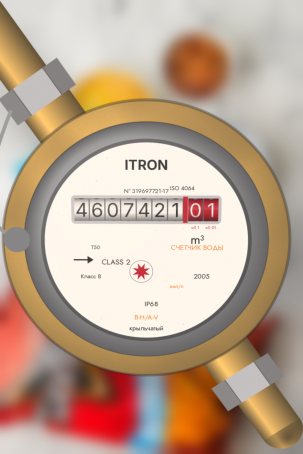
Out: m³ 4607421.01
